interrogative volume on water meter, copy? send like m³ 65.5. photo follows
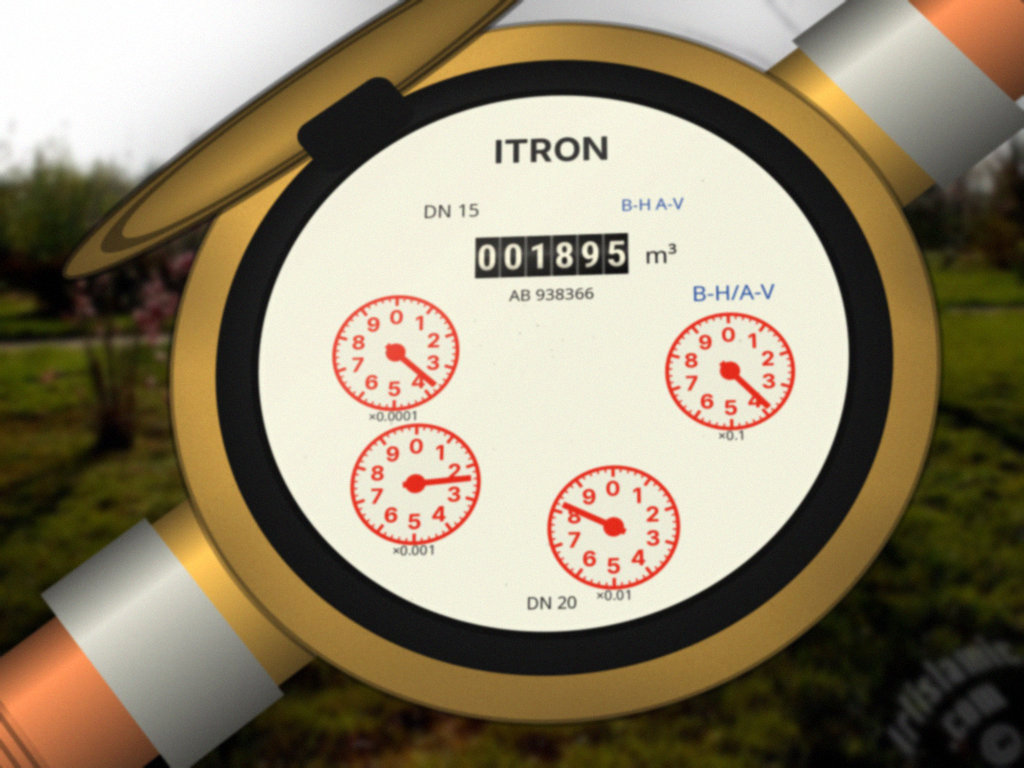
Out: m³ 1895.3823
